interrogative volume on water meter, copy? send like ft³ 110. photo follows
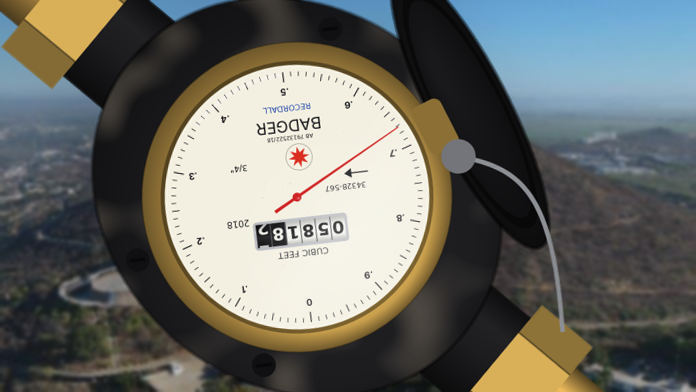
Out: ft³ 58181.67
